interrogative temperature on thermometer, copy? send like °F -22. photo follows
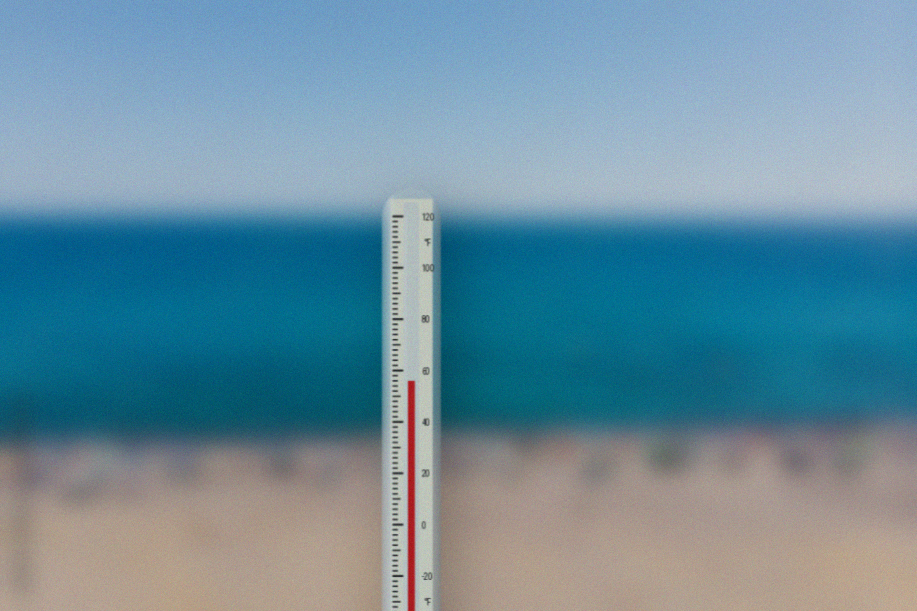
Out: °F 56
